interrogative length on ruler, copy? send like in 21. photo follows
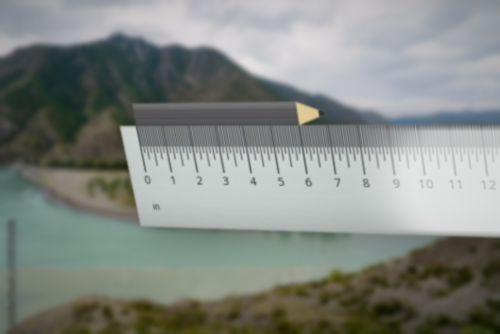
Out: in 7
